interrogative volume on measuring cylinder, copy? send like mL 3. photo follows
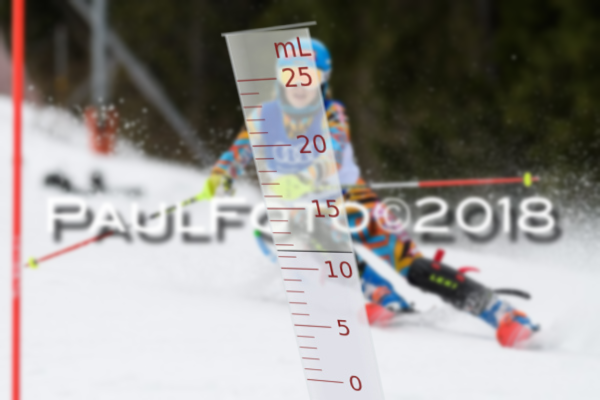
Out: mL 11.5
